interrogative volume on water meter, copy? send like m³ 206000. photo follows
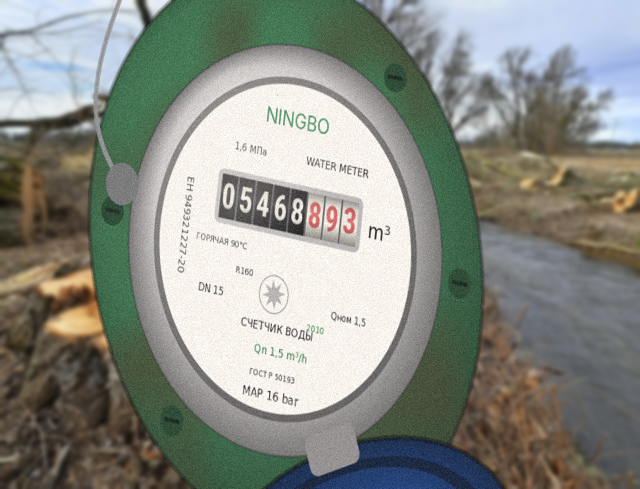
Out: m³ 5468.893
